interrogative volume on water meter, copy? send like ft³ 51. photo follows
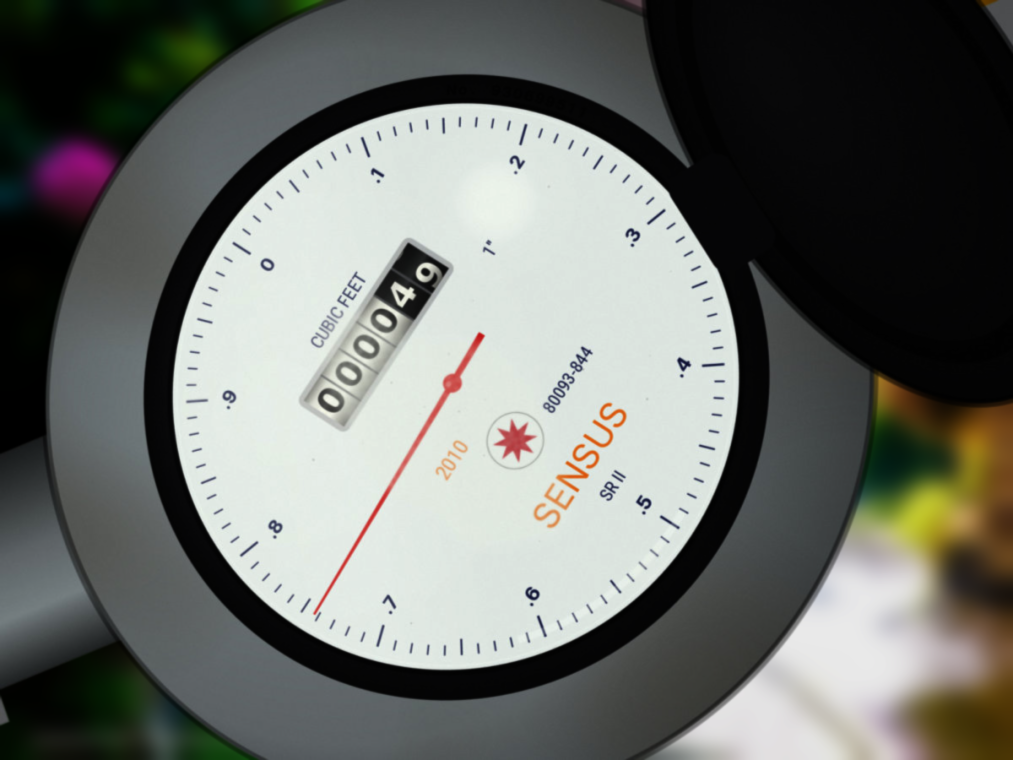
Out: ft³ 48.74
